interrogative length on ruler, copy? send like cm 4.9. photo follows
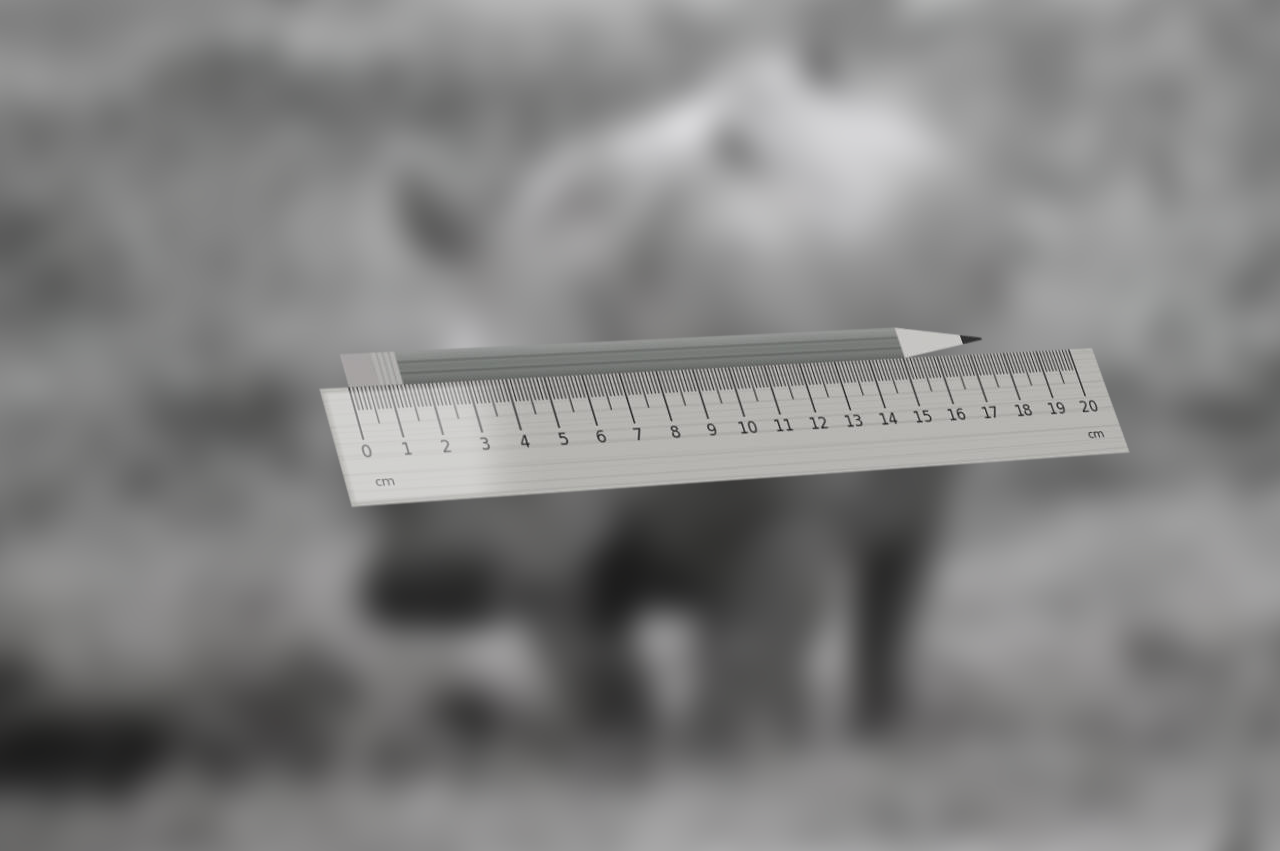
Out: cm 17.5
